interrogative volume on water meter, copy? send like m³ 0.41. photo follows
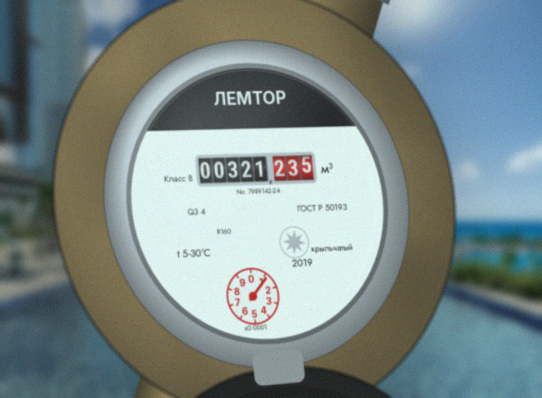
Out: m³ 321.2351
